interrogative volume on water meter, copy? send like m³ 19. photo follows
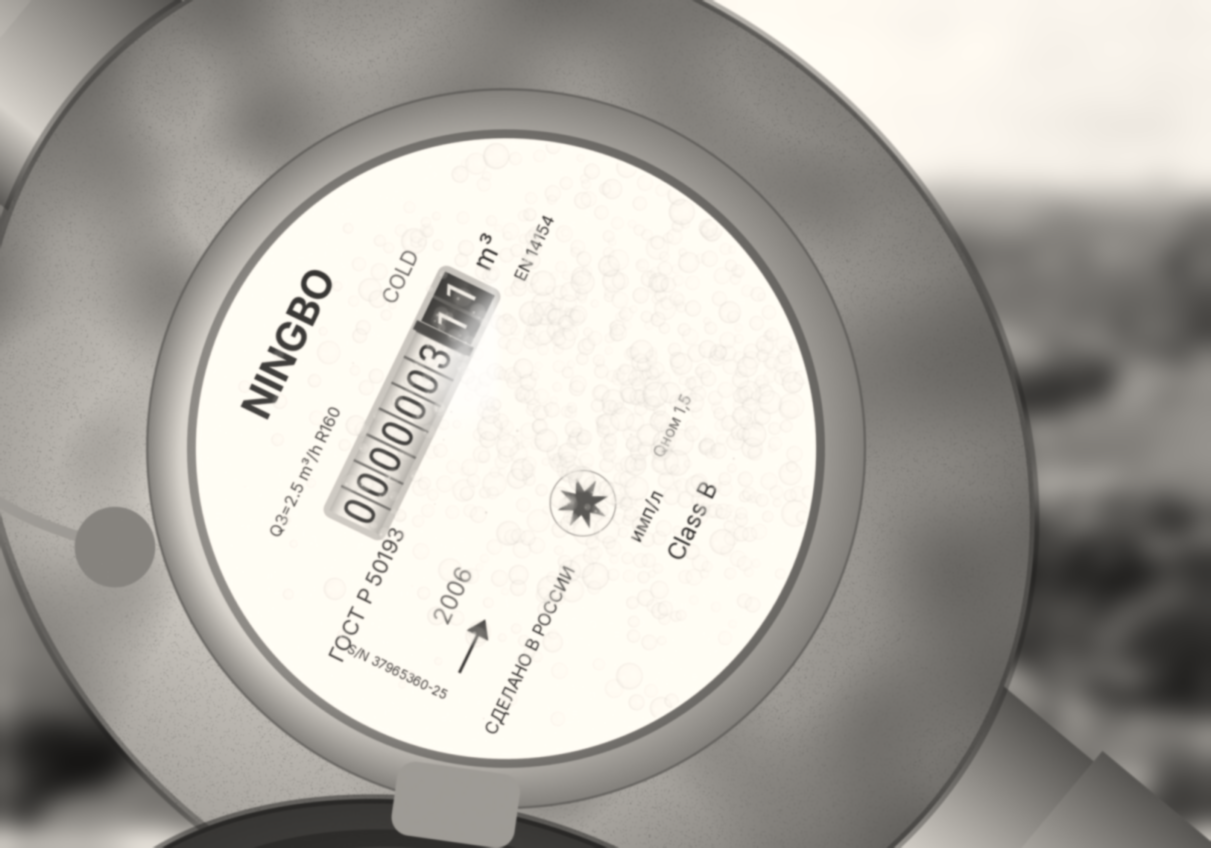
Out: m³ 3.11
